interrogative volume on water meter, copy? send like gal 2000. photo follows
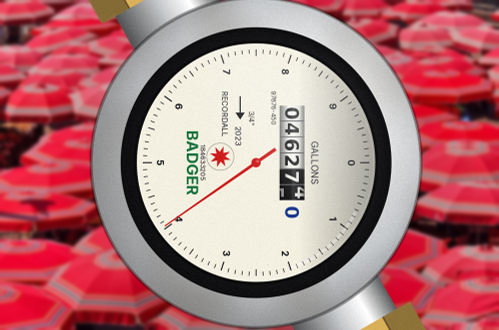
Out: gal 462744.0
